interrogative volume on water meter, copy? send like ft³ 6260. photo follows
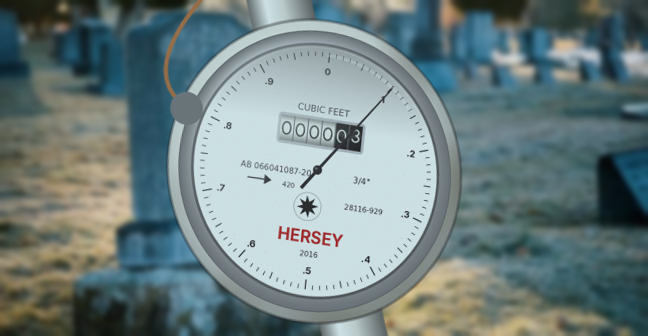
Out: ft³ 3.10
